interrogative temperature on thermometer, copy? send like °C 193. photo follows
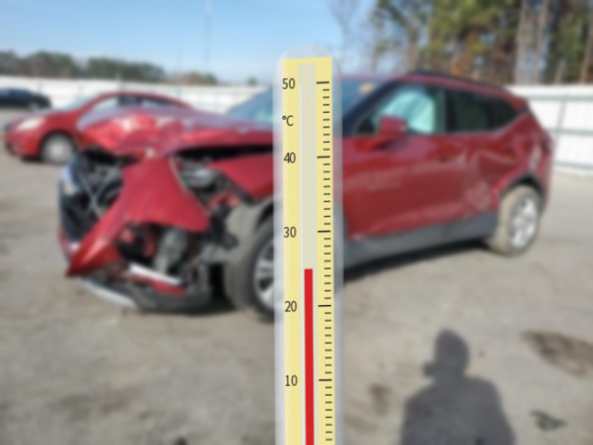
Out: °C 25
